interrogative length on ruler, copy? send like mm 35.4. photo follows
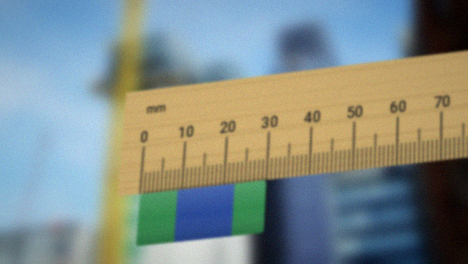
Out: mm 30
